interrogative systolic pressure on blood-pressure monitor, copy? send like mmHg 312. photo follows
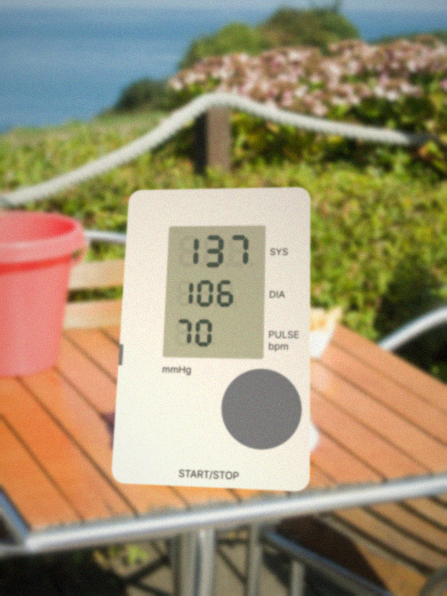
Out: mmHg 137
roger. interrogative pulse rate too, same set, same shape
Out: bpm 70
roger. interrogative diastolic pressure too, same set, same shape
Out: mmHg 106
